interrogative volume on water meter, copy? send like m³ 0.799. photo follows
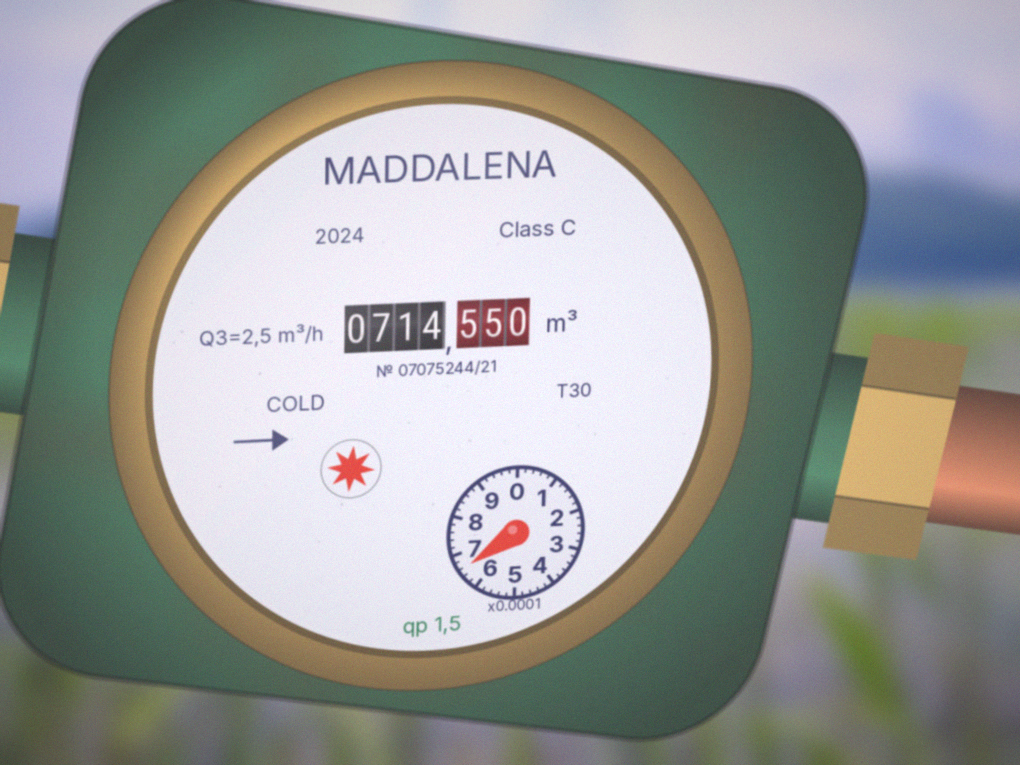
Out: m³ 714.5506
